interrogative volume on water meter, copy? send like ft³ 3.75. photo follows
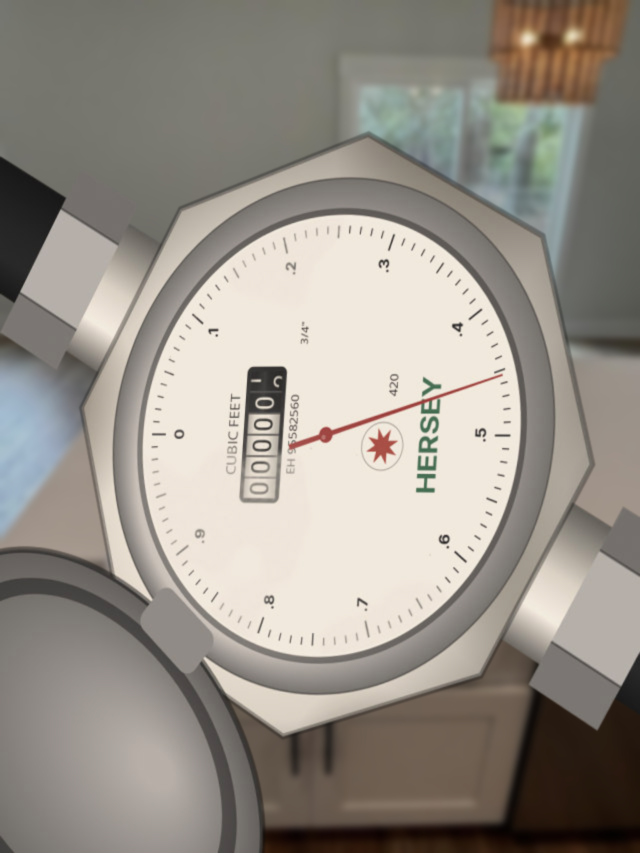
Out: ft³ 1.45
